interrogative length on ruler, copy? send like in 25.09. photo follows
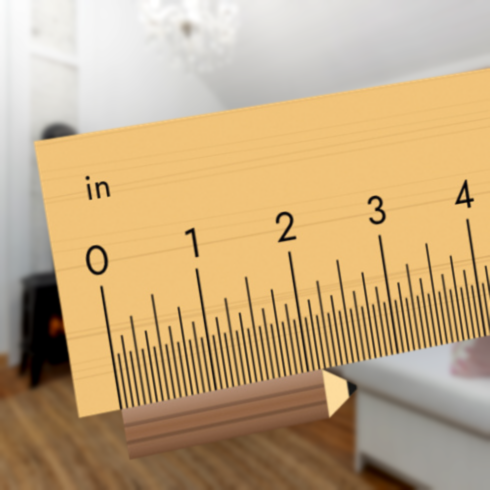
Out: in 2.5
